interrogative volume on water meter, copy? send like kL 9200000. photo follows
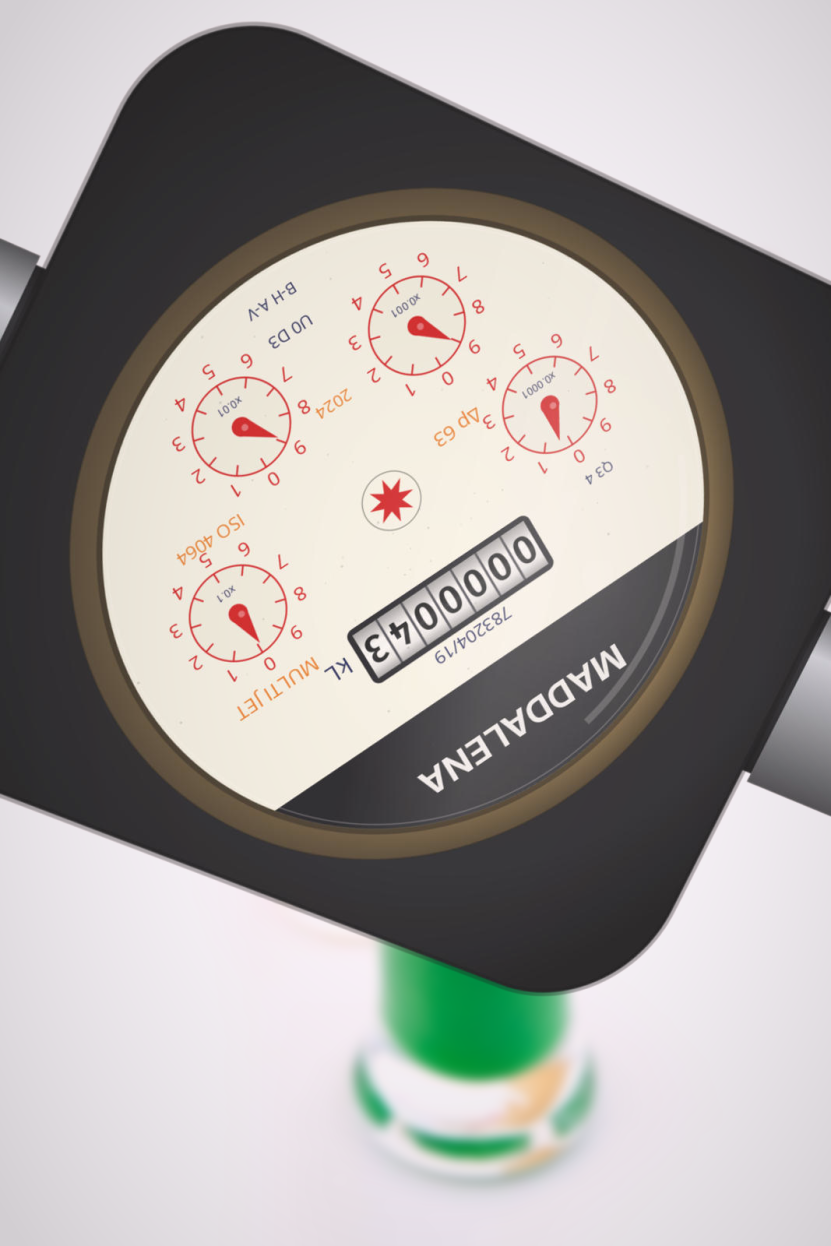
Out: kL 42.9890
